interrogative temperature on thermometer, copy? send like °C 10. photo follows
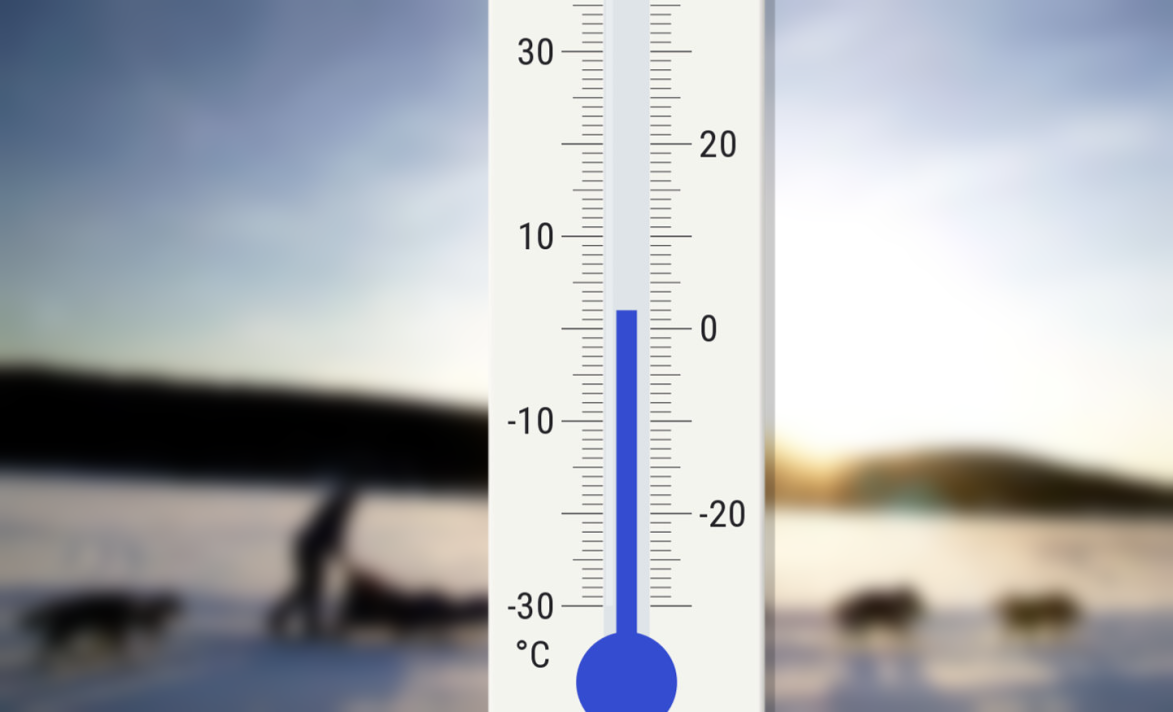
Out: °C 2
